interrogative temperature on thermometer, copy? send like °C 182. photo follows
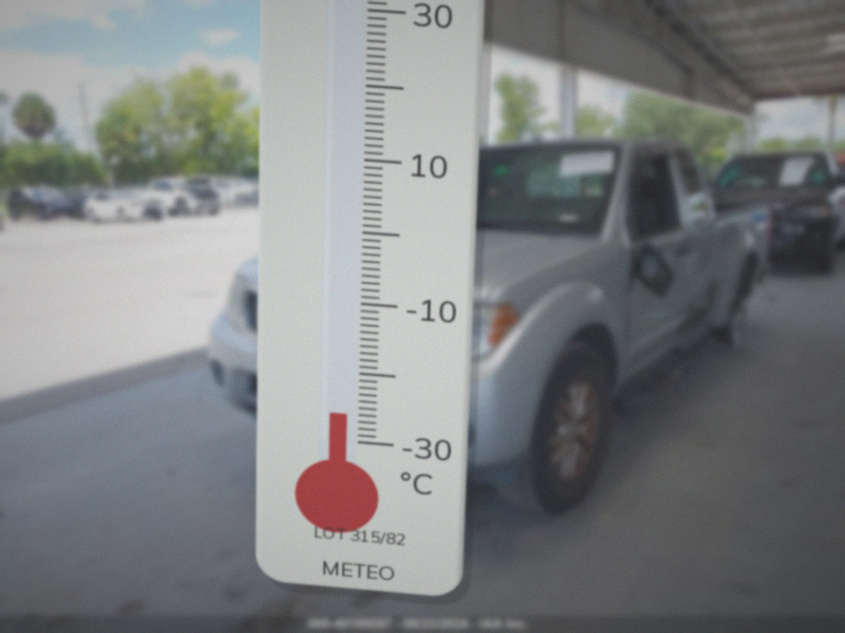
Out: °C -26
